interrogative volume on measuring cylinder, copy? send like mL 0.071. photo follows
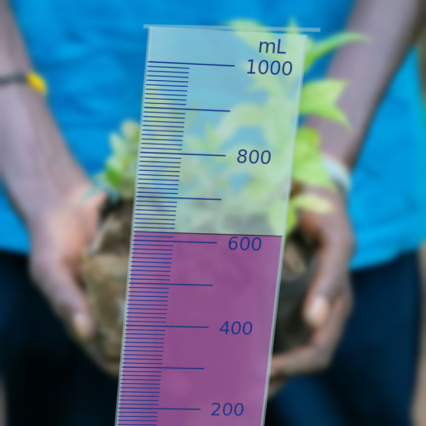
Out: mL 620
